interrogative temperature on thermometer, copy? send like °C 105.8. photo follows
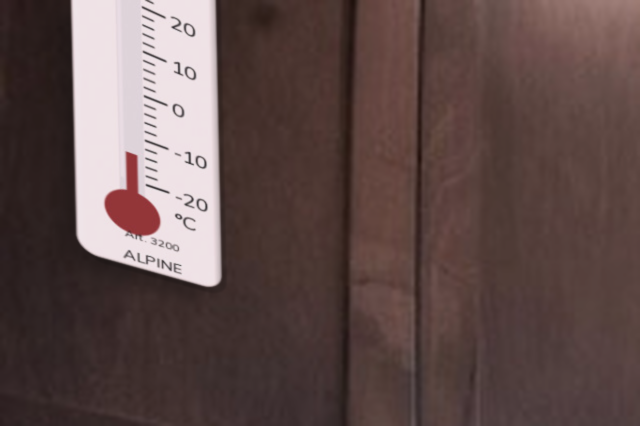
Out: °C -14
